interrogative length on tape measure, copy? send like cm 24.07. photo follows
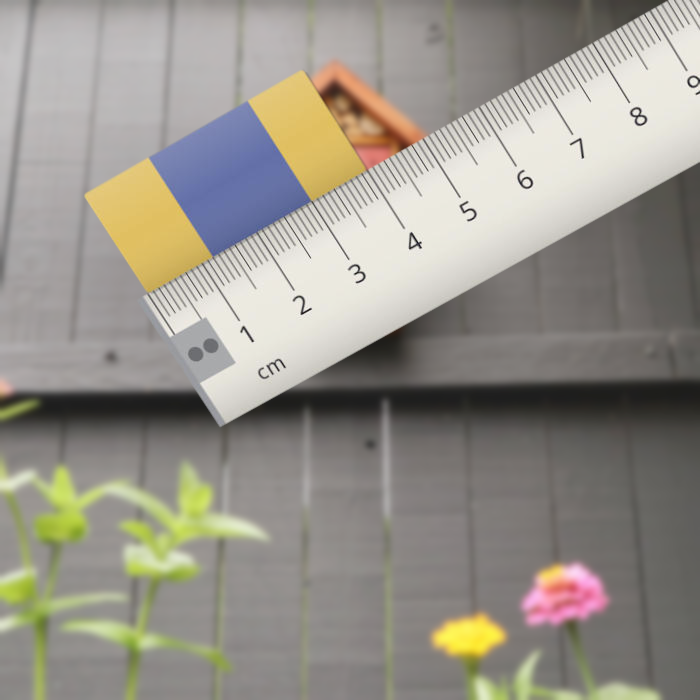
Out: cm 4
